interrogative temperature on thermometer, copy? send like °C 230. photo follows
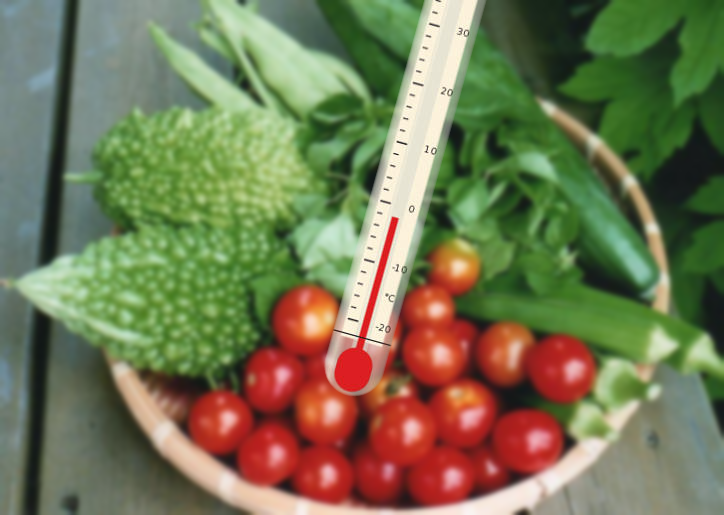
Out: °C -2
